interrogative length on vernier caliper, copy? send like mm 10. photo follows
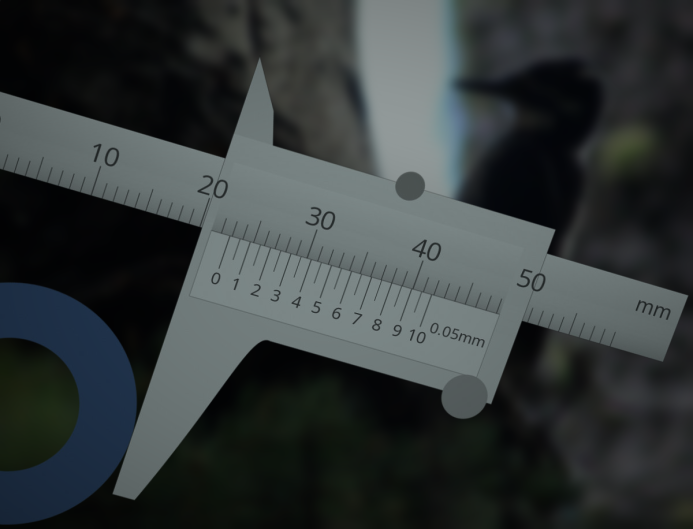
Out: mm 22.8
